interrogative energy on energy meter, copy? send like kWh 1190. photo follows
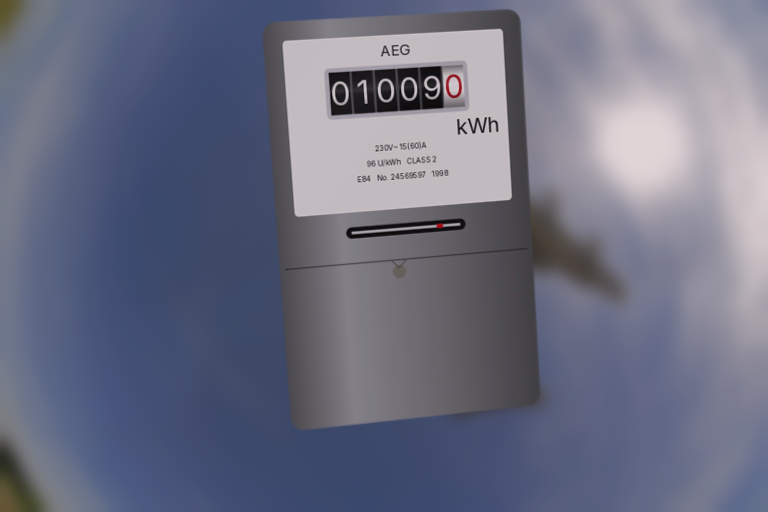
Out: kWh 1009.0
